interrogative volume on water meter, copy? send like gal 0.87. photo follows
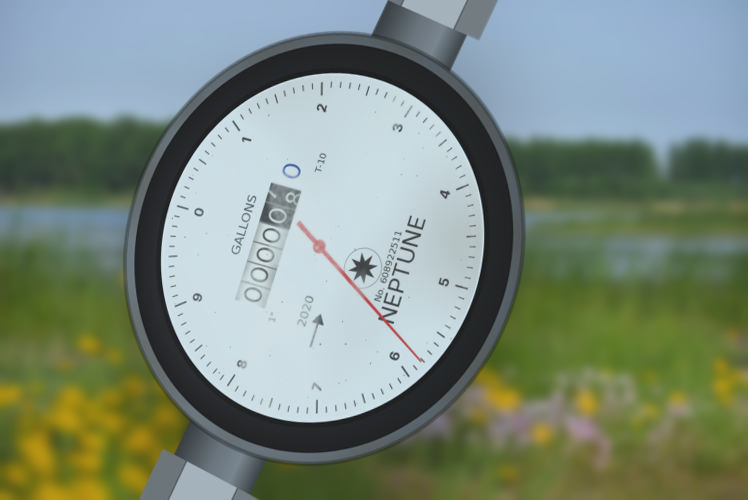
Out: gal 75.8
